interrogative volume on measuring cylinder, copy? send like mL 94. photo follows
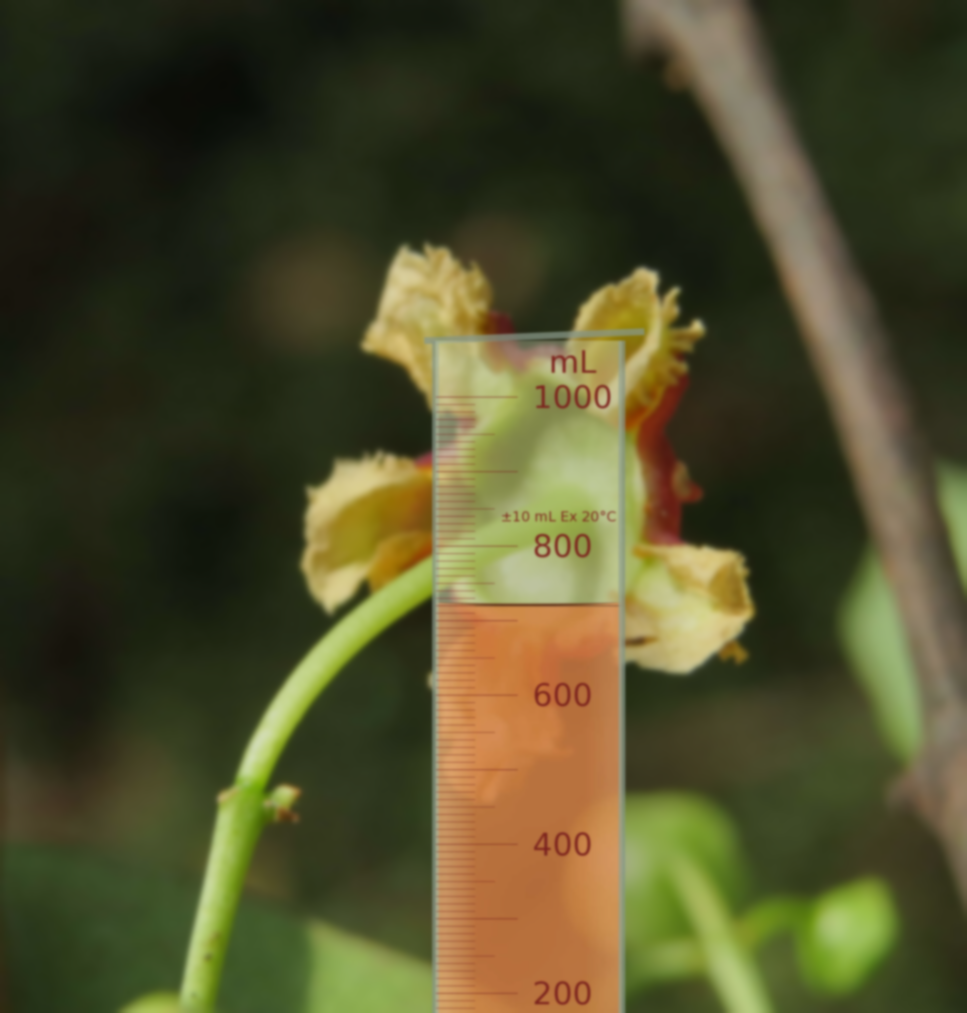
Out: mL 720
